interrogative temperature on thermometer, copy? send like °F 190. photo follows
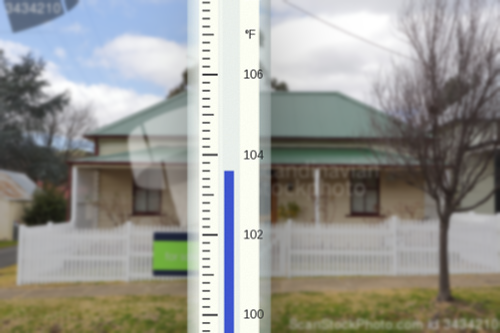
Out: °F 103.6
